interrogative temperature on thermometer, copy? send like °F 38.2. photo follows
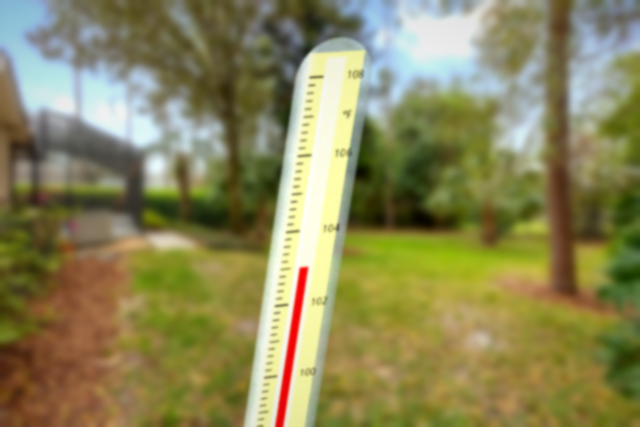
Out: °F 103
